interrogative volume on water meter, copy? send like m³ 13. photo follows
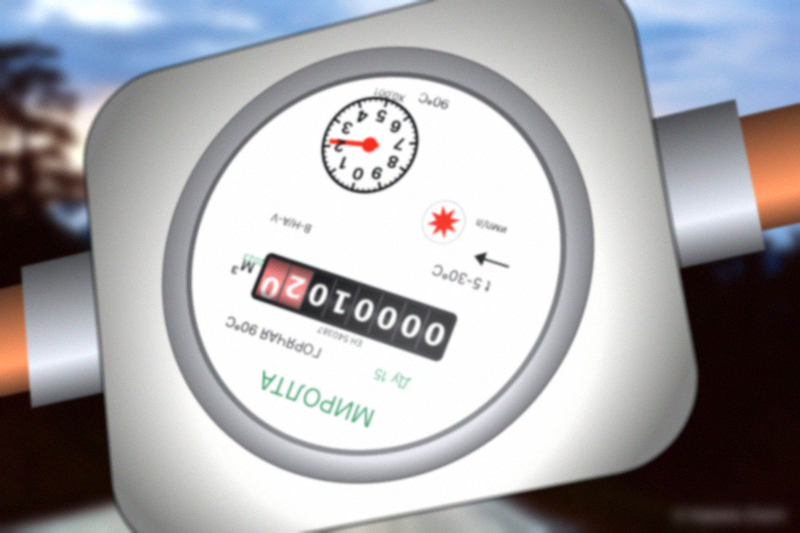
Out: m³ 10.202
